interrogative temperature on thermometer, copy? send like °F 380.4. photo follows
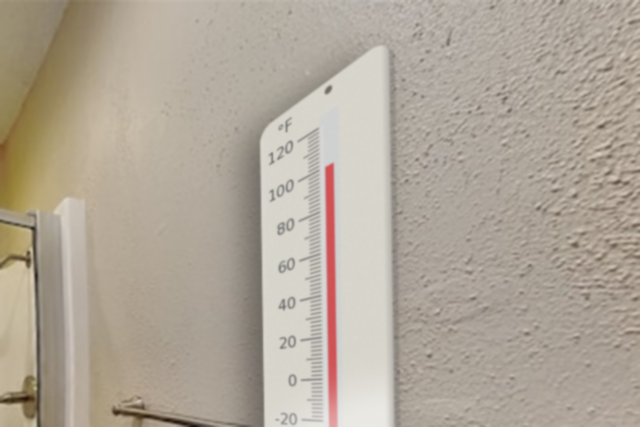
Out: °F 100
